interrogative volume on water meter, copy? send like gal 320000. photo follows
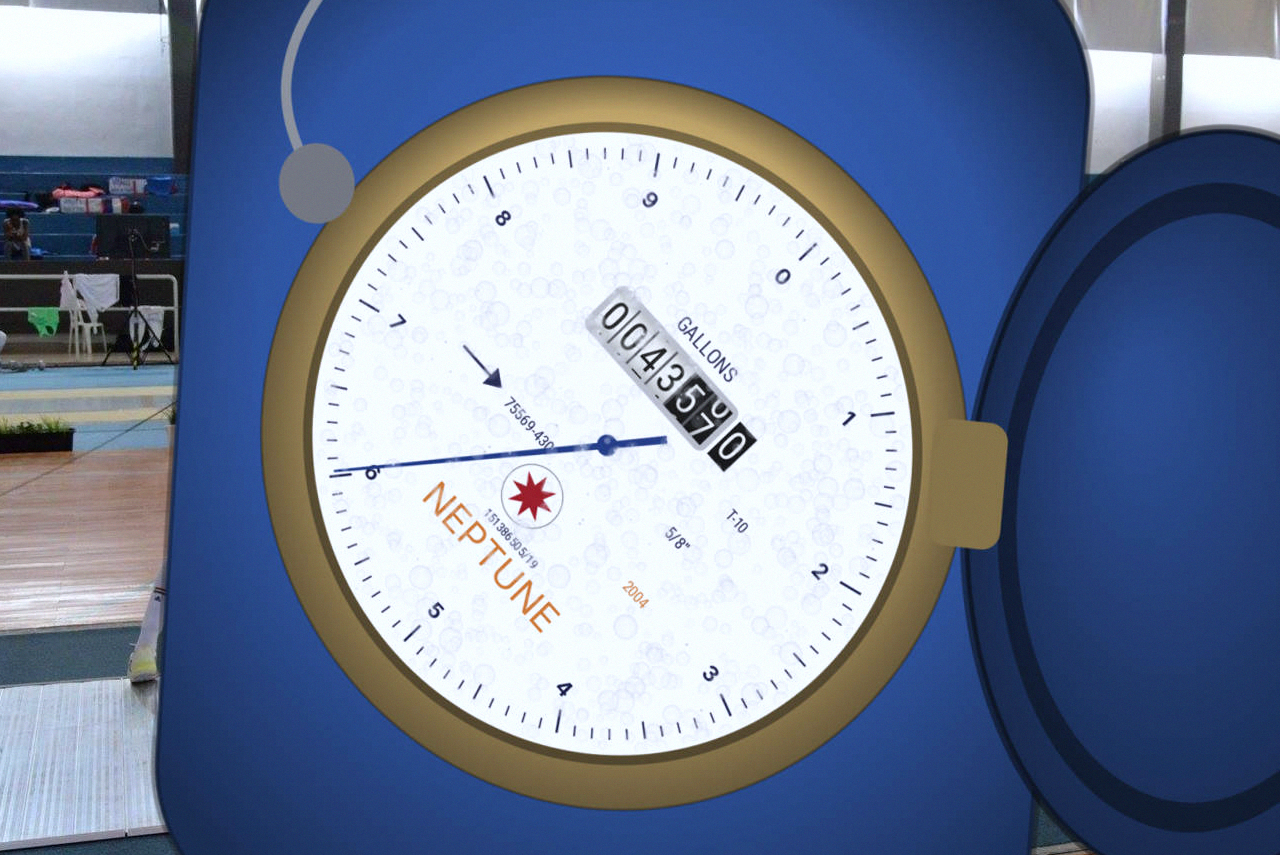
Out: gal 43566.0
